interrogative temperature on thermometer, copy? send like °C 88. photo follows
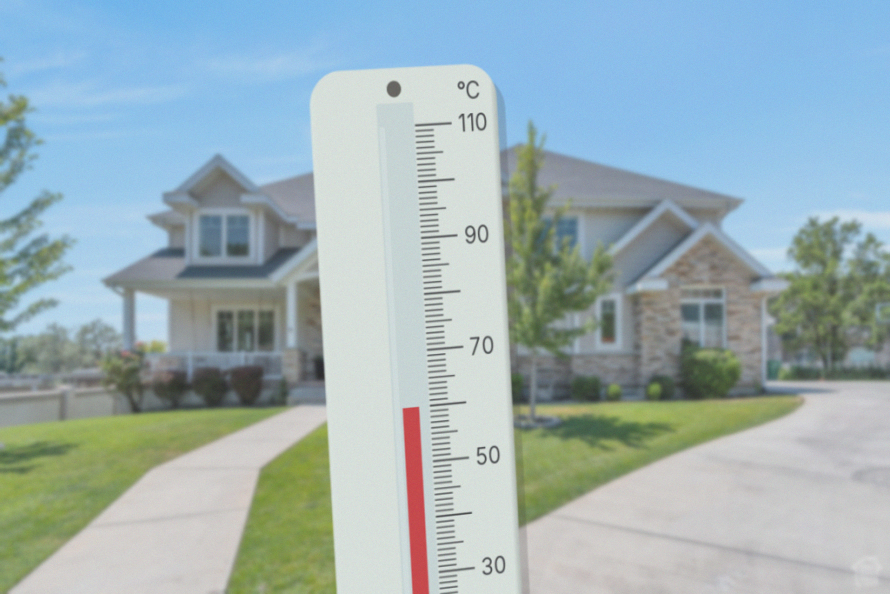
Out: °C 60
